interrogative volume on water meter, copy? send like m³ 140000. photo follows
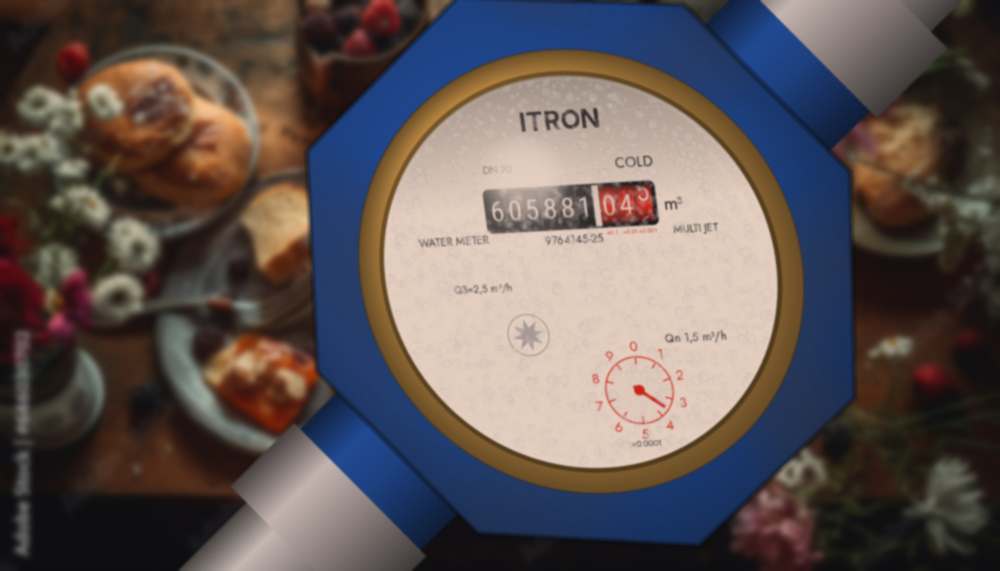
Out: m³ 605881.0453
